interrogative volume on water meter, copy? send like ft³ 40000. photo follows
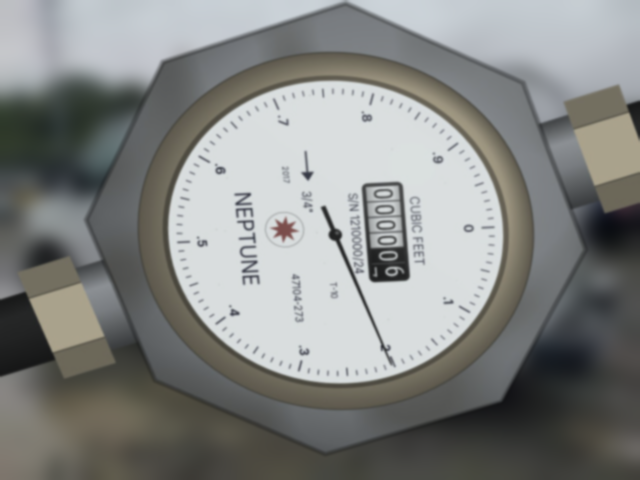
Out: ft³ 6.20
